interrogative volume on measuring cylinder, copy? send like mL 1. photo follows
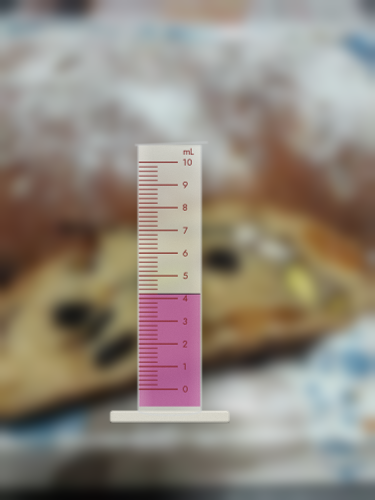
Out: mL 4.2
